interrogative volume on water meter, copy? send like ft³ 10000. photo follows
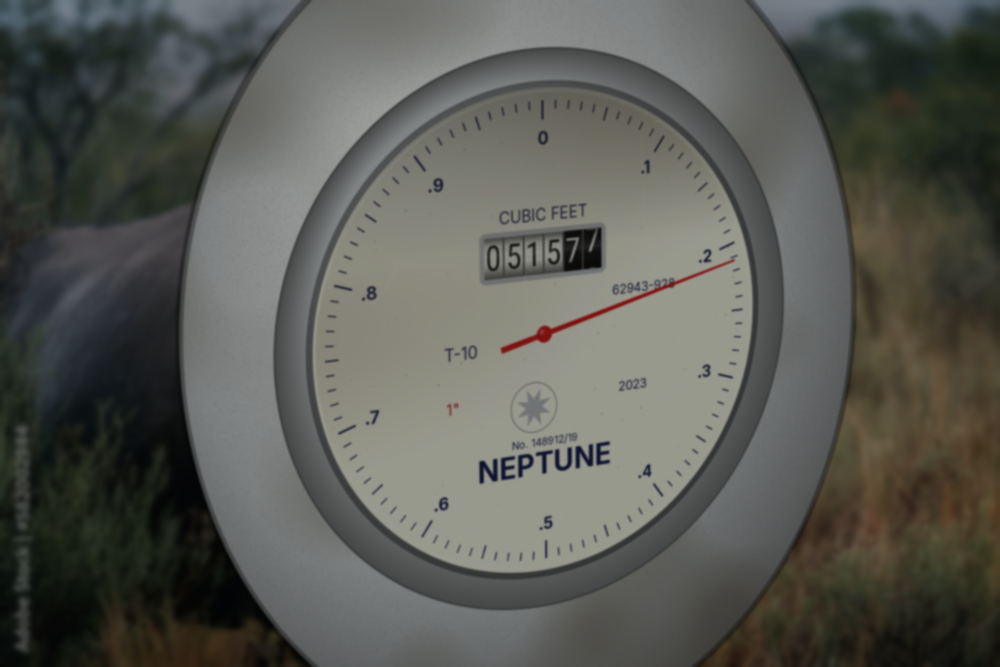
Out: ft³ 51577.21
